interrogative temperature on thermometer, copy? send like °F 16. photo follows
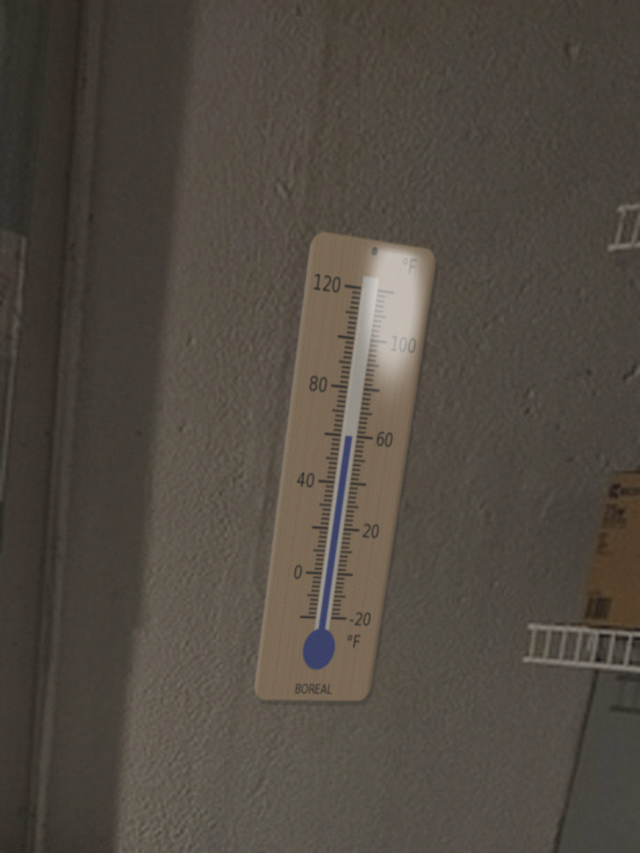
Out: °F 60
